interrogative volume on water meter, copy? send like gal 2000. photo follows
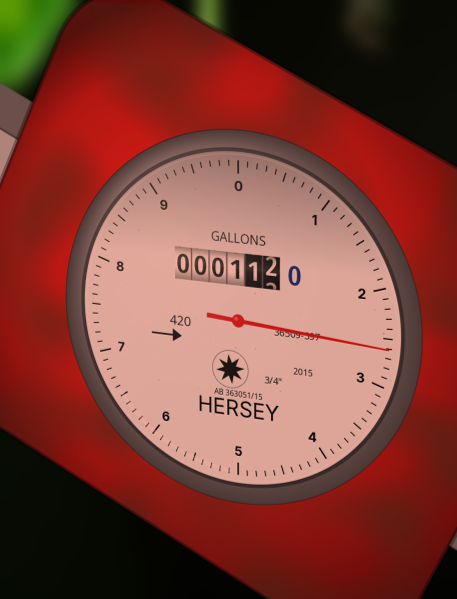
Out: gal 1122.6
